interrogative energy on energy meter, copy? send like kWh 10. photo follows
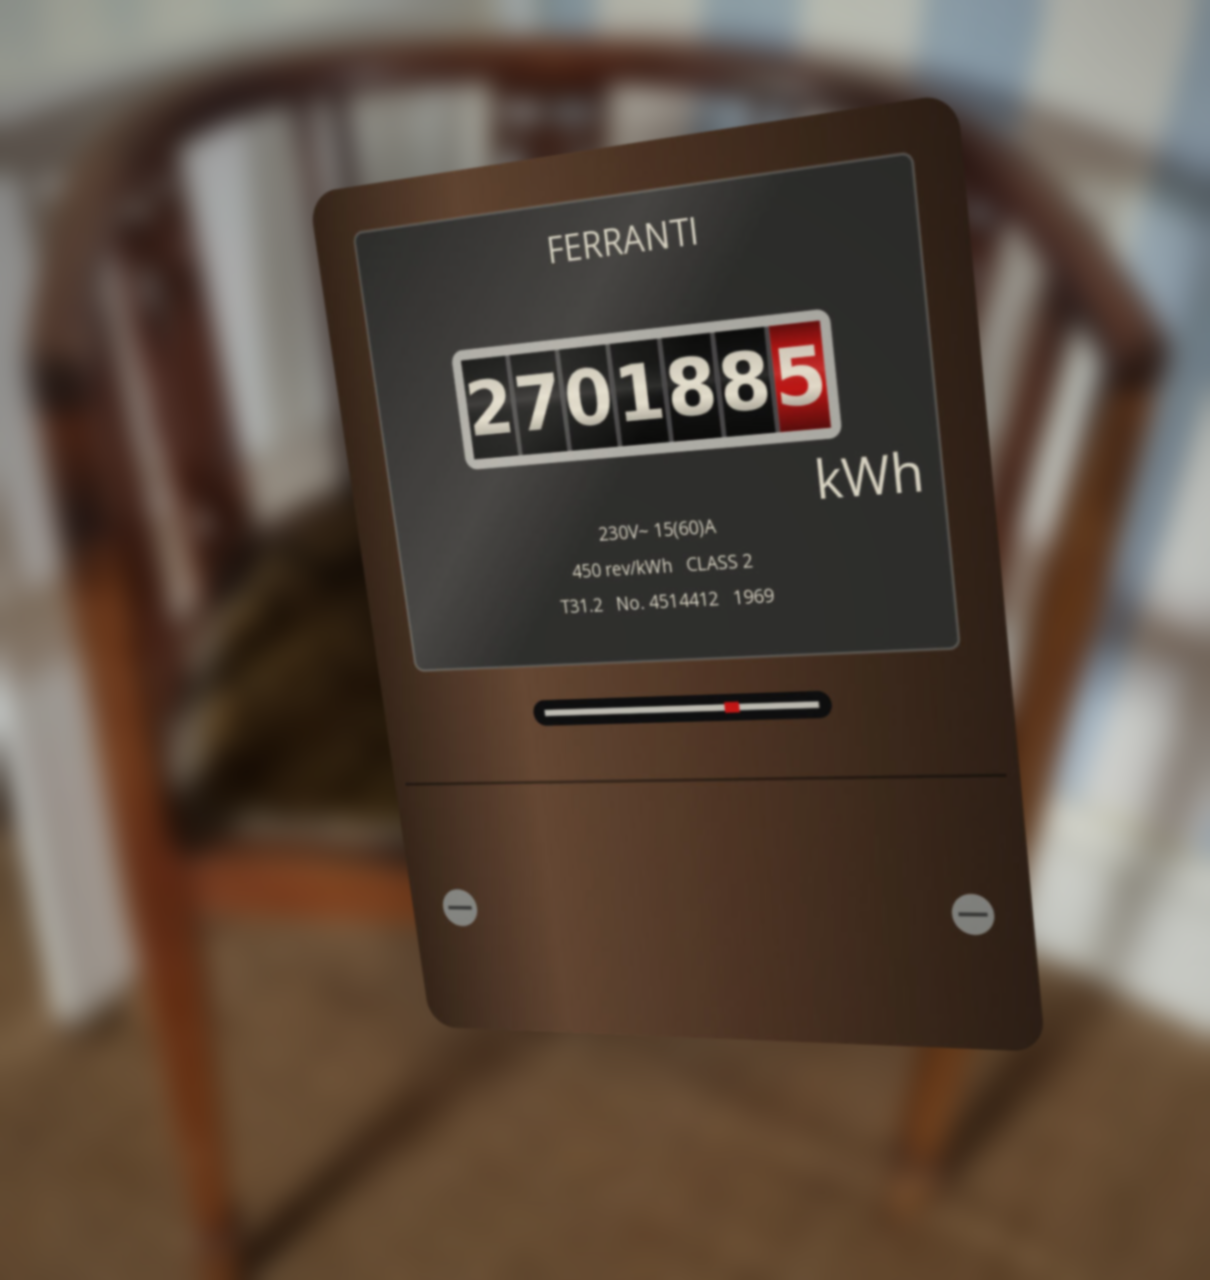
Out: kWh 270188.5
